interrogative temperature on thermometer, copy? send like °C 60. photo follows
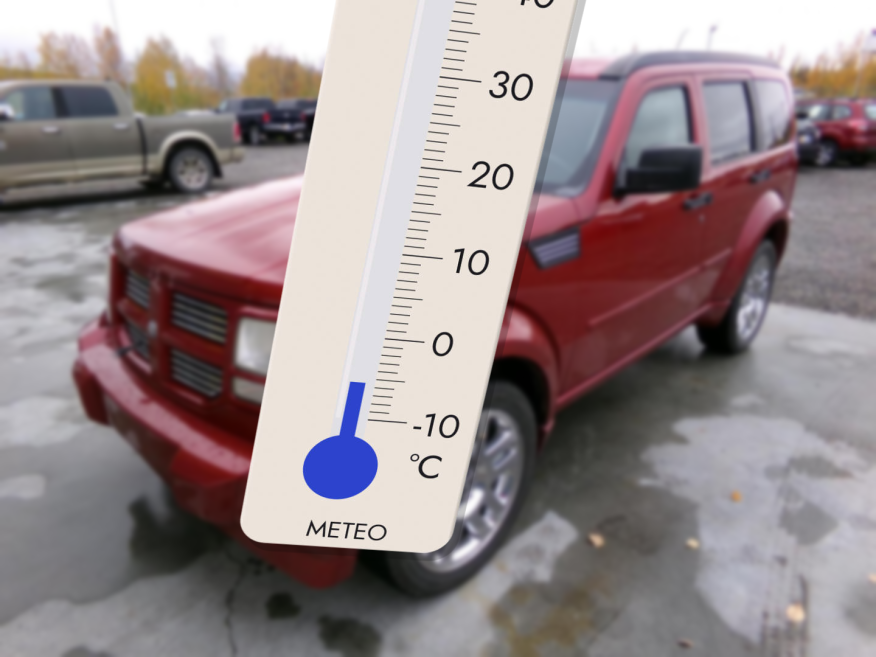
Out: °C -5.5
